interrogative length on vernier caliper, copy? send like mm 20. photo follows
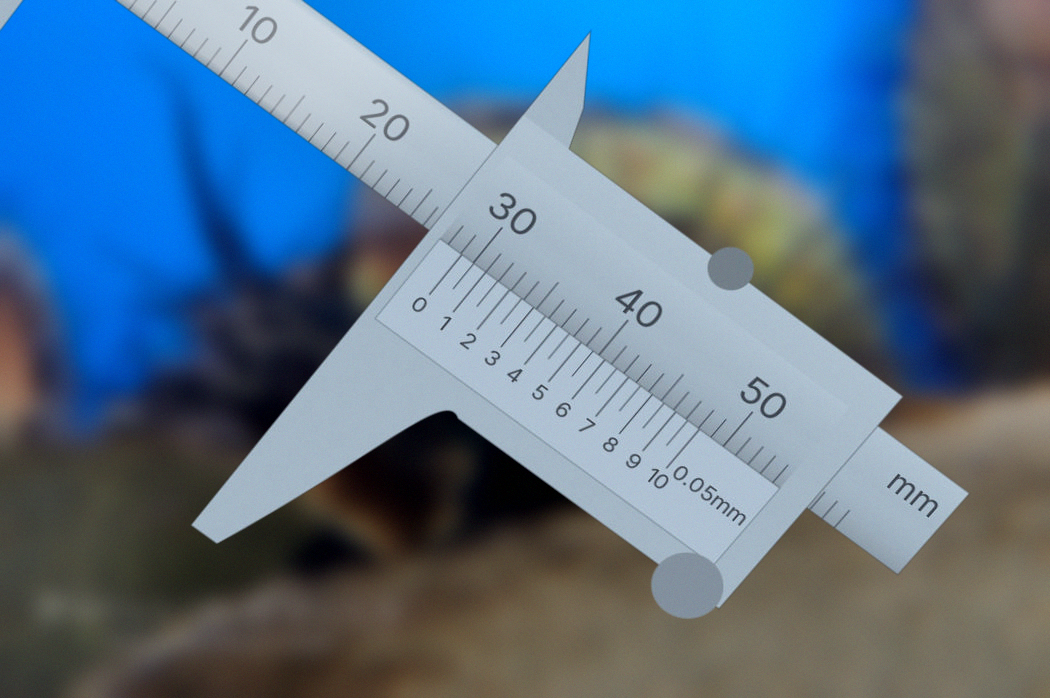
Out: mm 29.1
